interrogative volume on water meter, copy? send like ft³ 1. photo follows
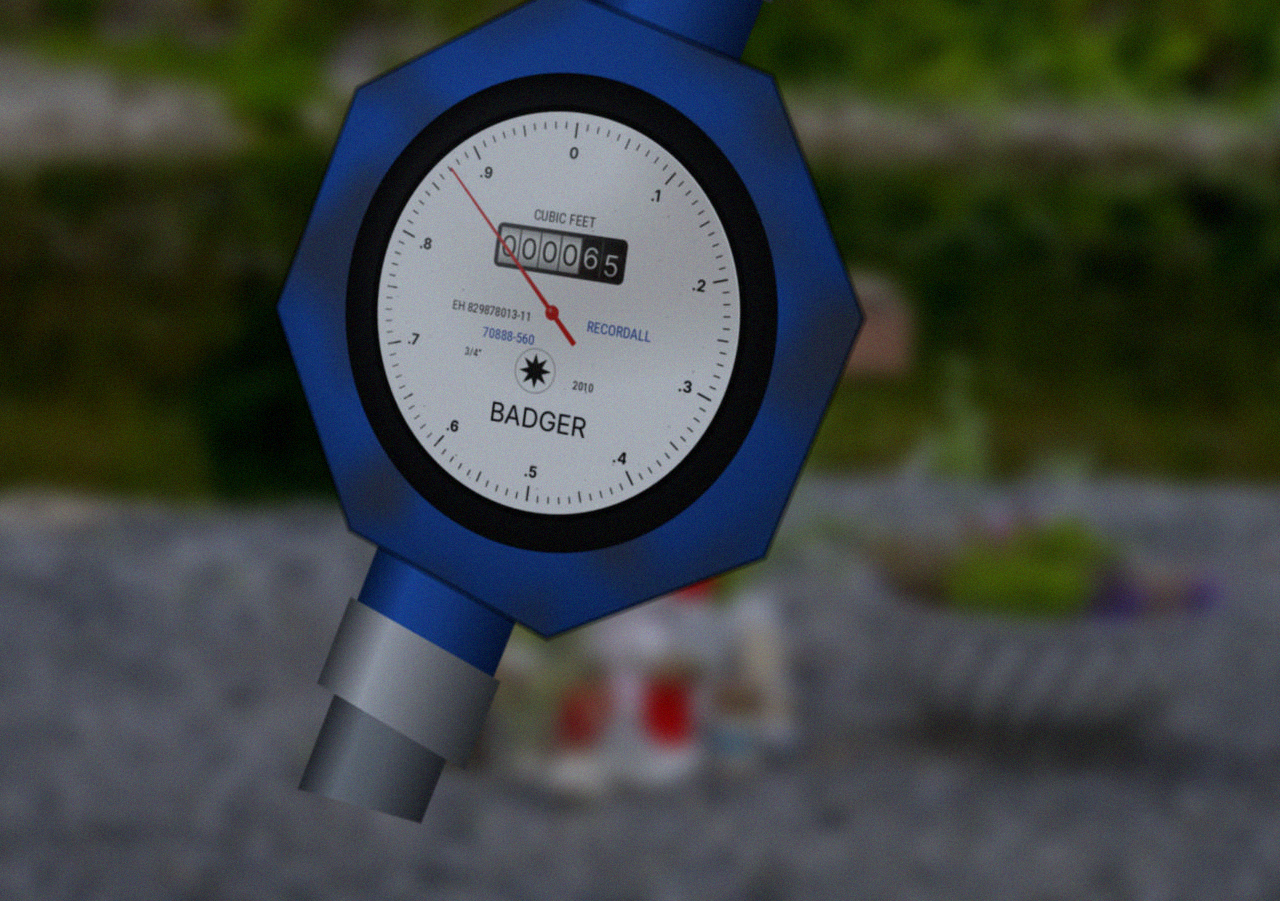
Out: ft³ 64.87
